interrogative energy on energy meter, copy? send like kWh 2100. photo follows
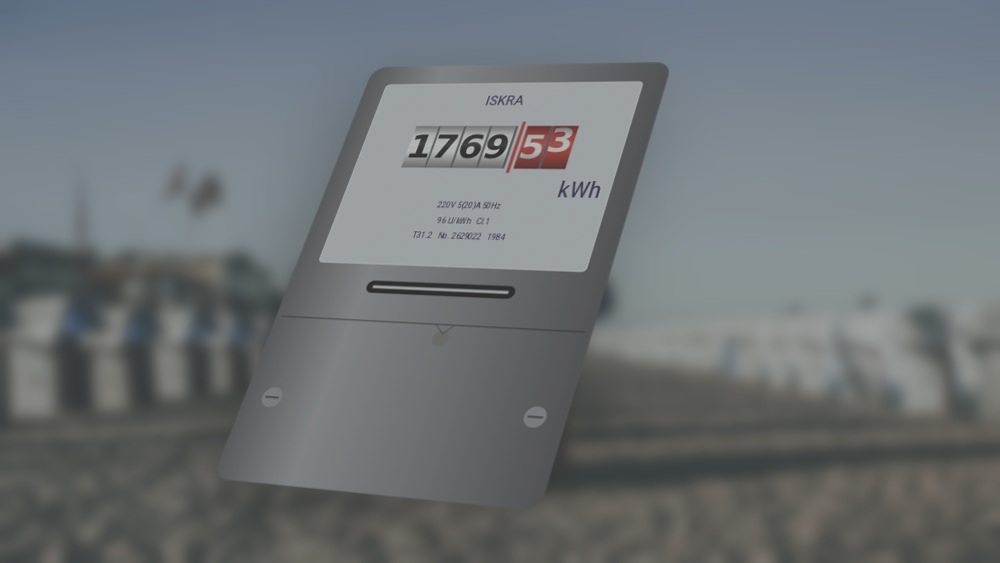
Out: kWh 1769.53
